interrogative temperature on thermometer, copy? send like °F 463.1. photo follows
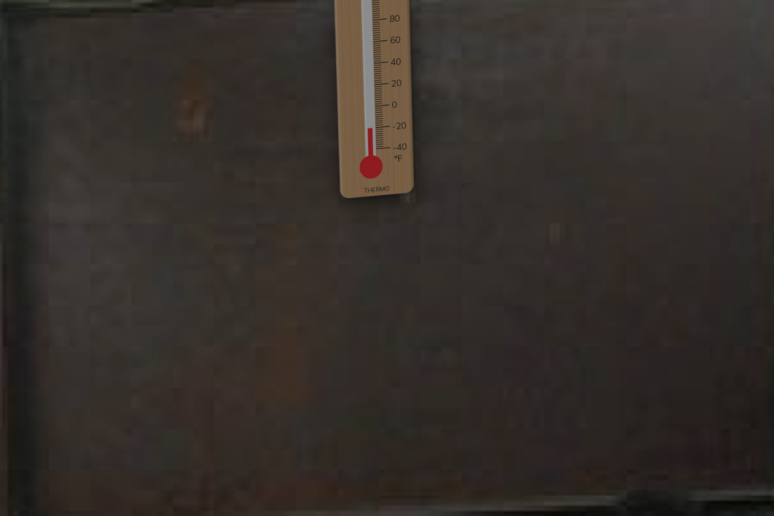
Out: °F -20
